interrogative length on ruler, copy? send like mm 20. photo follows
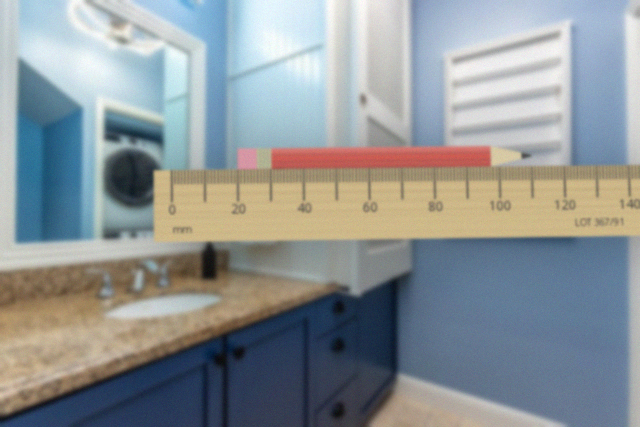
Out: mm 90
